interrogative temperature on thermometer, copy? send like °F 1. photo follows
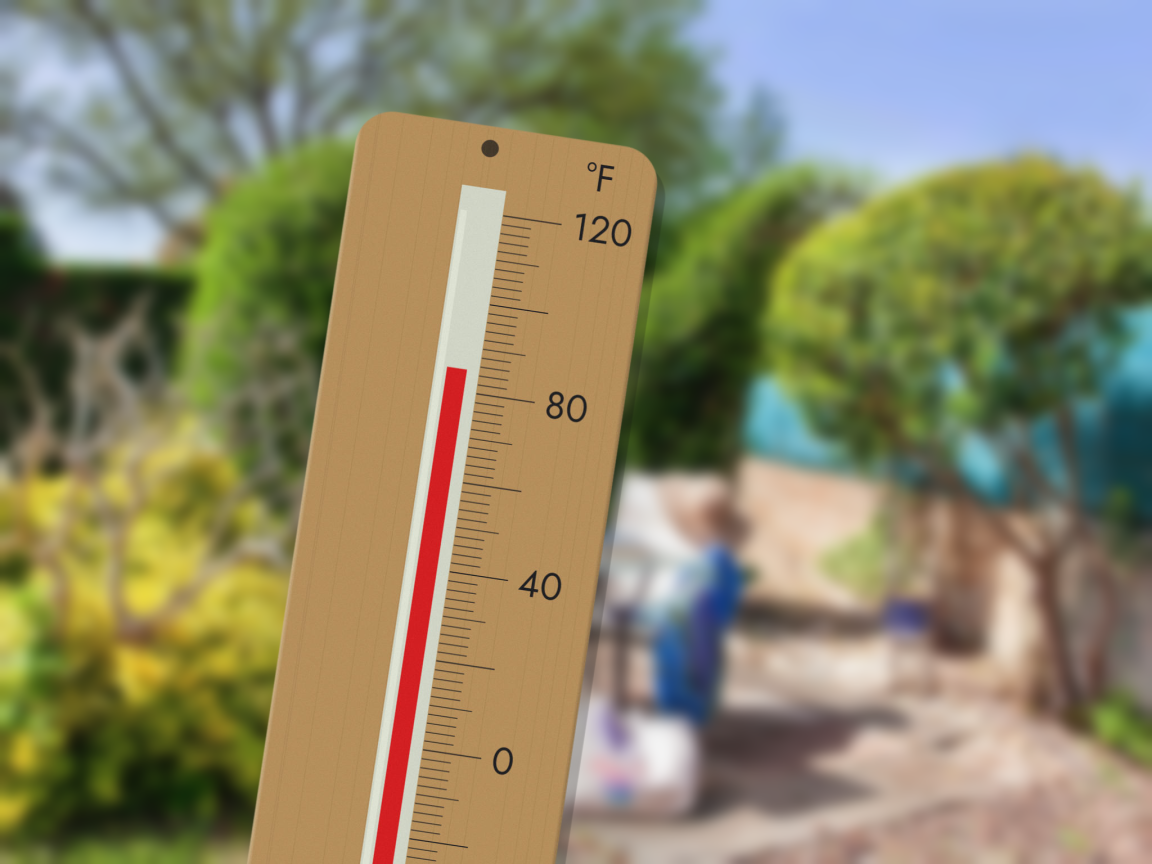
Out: °F 85
